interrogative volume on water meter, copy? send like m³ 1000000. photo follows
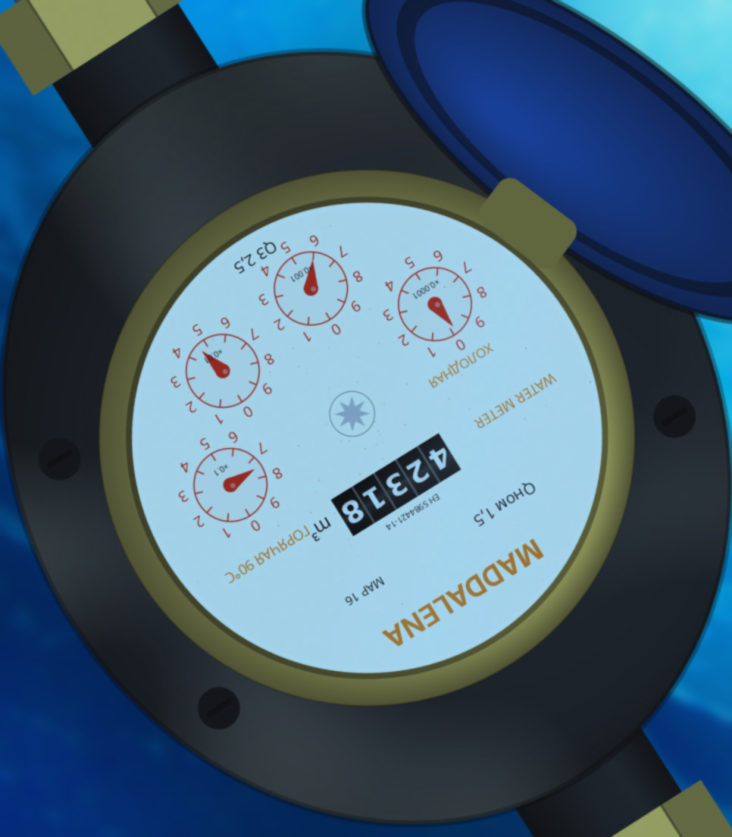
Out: m³ 42318.7459
